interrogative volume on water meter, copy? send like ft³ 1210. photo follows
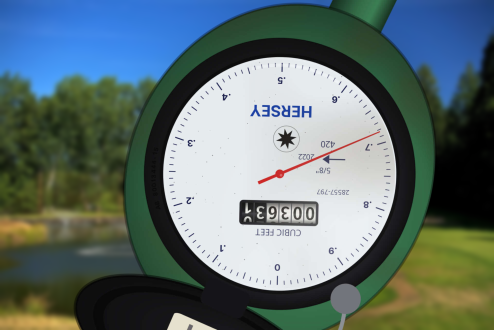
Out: ft³ 3630.68
